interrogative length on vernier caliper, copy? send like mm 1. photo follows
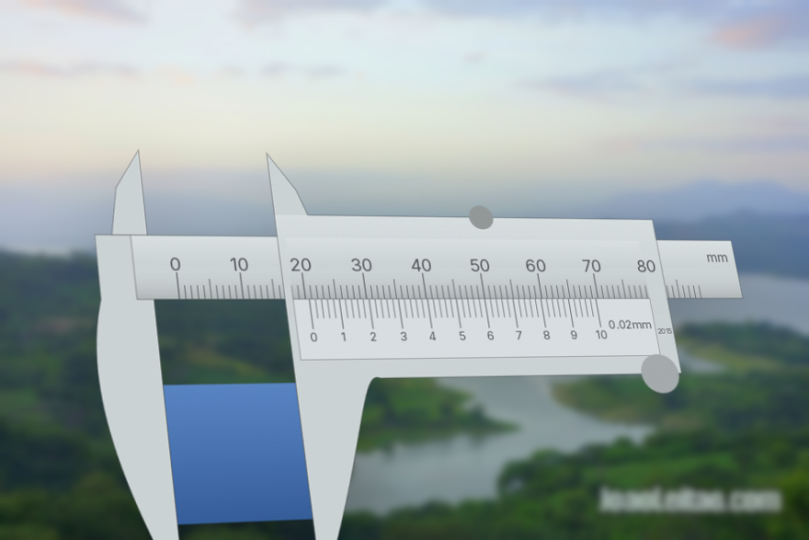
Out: mm 20.6
